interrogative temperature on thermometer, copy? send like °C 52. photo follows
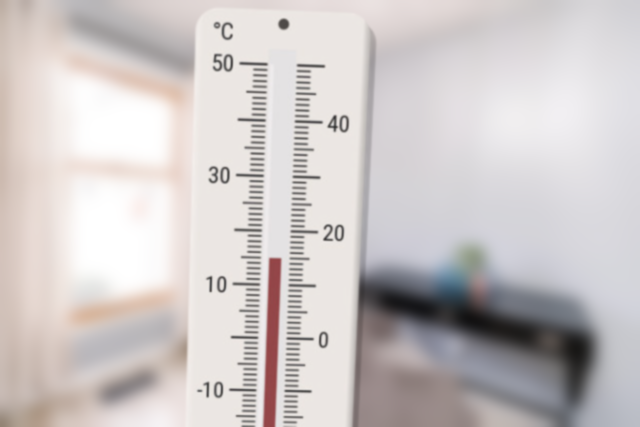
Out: °C 15
